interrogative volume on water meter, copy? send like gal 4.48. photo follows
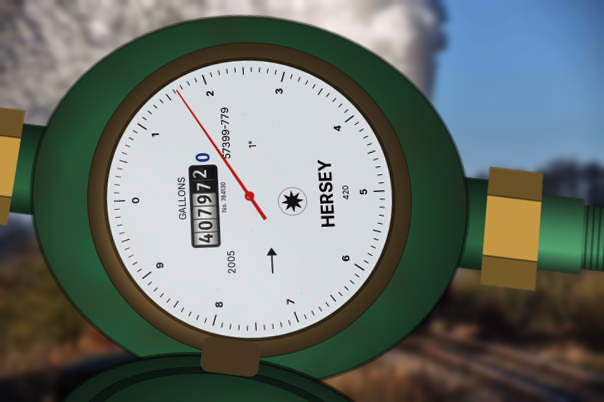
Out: gal 4079721.6
